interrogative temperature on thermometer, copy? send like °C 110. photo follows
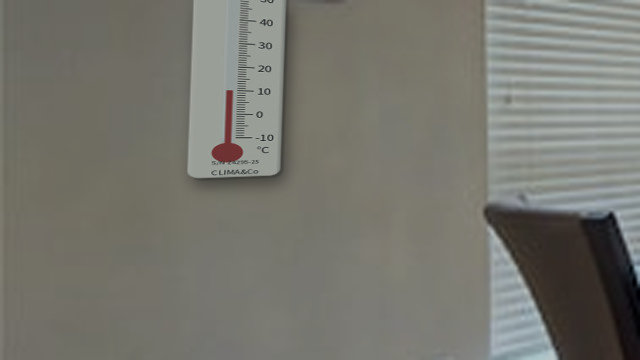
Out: °C 10
